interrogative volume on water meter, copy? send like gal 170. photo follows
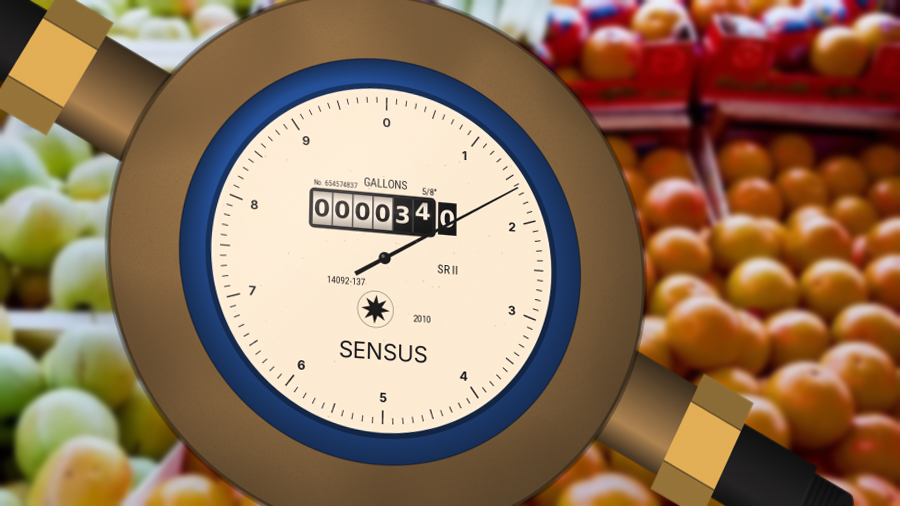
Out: gal 341.6
